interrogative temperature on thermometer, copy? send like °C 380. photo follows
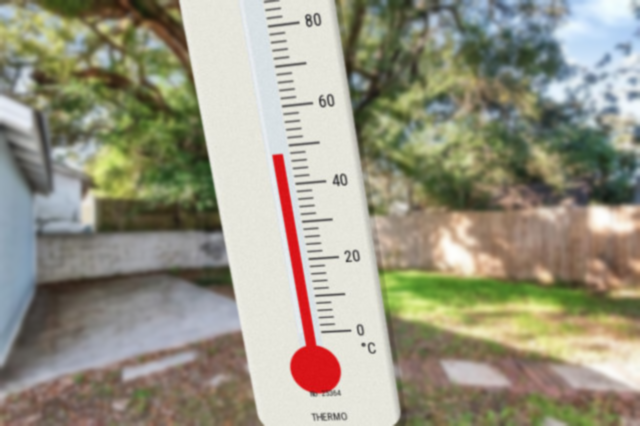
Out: °C 48
